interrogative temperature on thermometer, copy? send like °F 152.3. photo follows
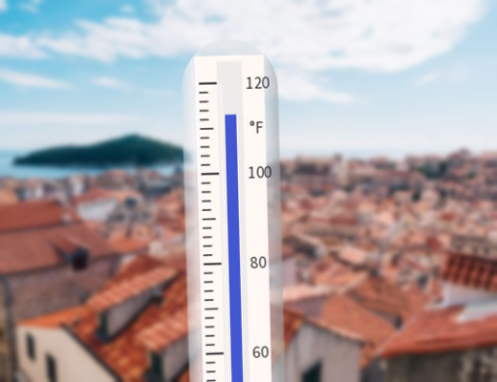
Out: °F 113
